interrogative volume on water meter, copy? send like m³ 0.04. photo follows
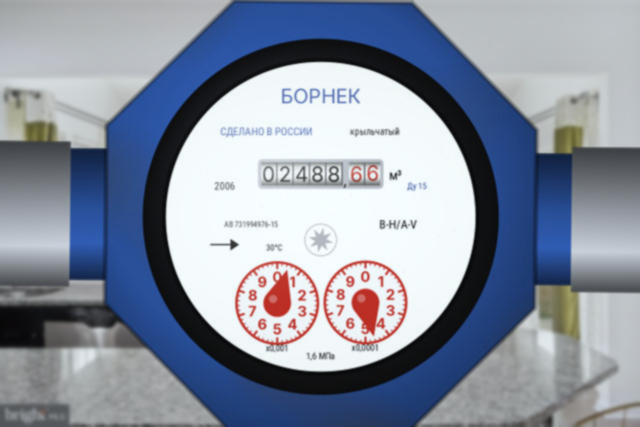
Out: m³ 2488.6604
